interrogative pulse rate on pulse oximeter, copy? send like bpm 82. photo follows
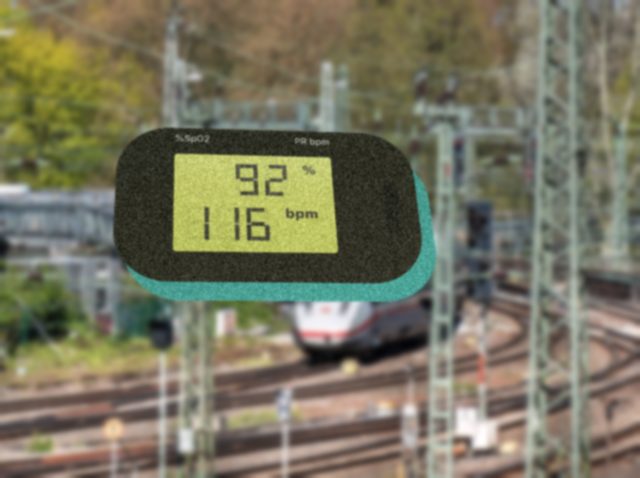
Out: bpm 116
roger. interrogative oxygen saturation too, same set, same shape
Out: % 92
